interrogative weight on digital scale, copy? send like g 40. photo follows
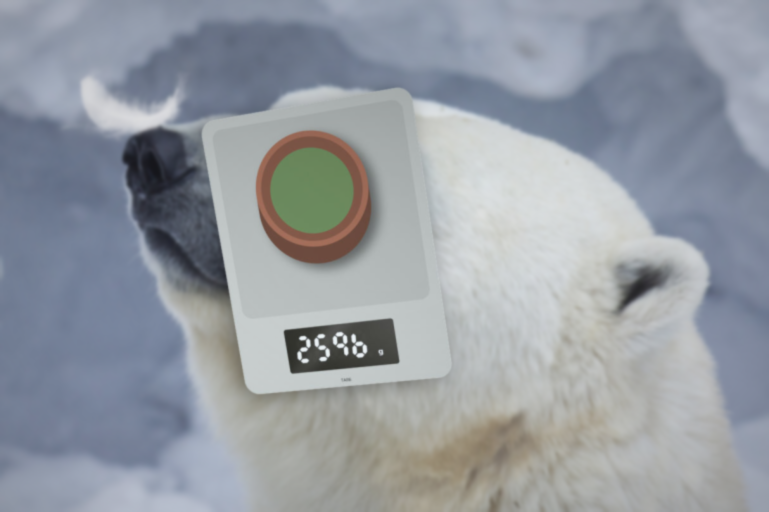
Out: g 2596
